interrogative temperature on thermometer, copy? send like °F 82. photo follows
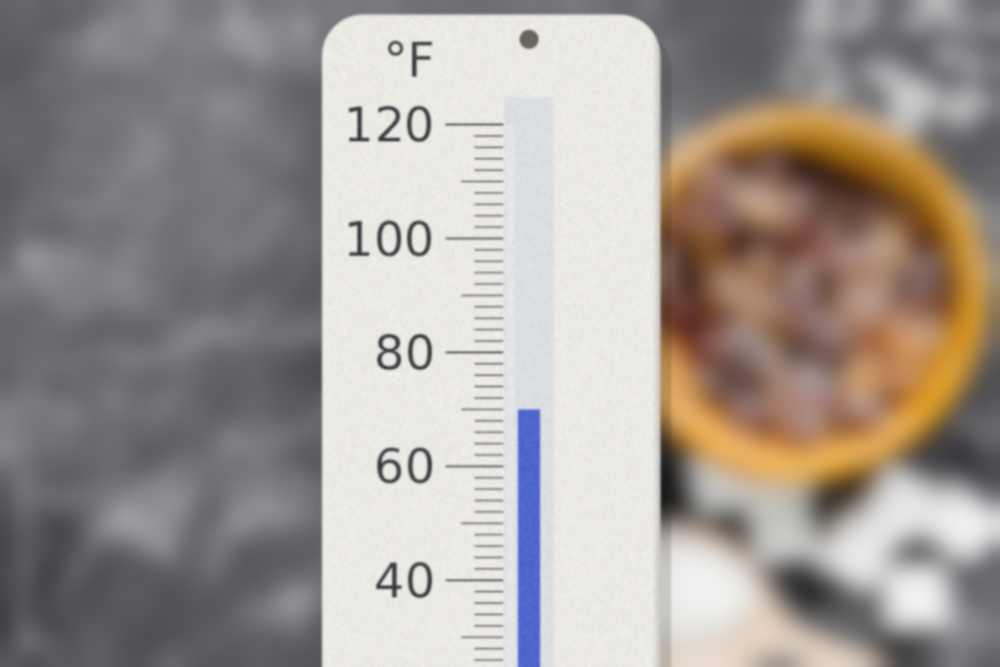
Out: °F 70
